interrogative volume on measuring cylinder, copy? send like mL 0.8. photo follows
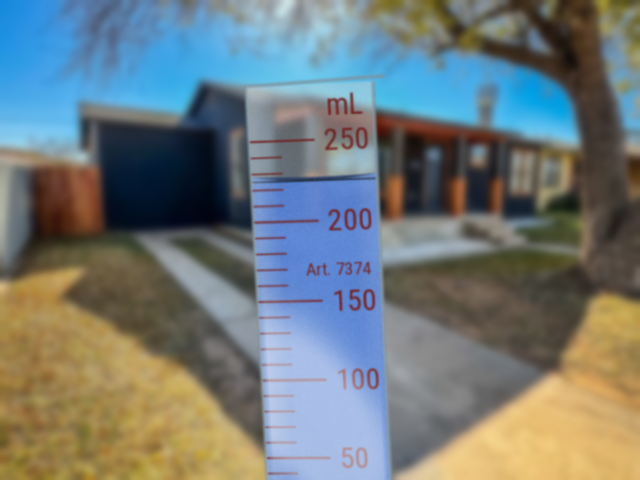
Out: mL 225
